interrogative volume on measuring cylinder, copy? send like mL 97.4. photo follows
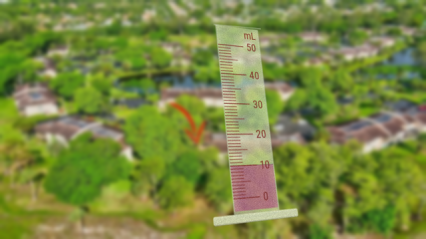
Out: mL 10
